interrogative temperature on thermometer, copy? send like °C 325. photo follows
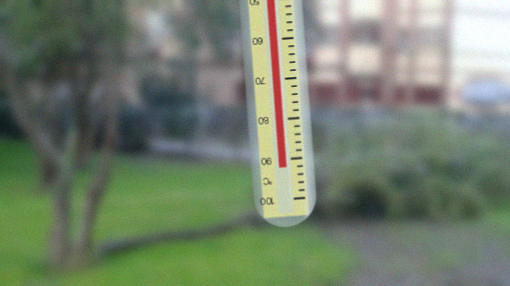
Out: °C 92
